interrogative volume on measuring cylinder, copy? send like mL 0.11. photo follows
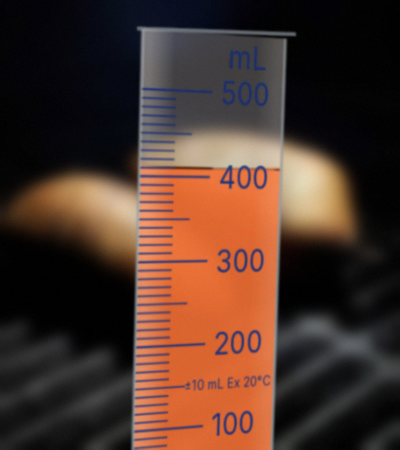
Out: mL 410
